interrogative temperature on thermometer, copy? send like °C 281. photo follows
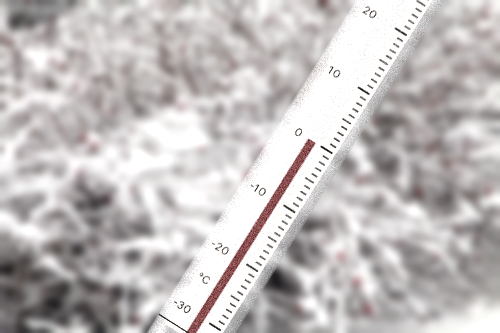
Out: °C 0
